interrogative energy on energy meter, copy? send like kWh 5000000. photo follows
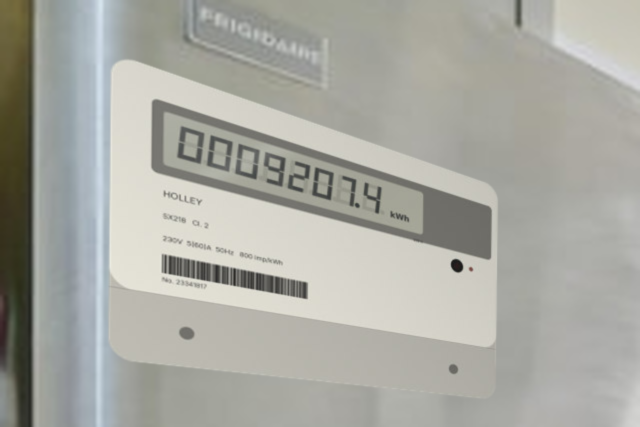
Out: kWh 9207.4
